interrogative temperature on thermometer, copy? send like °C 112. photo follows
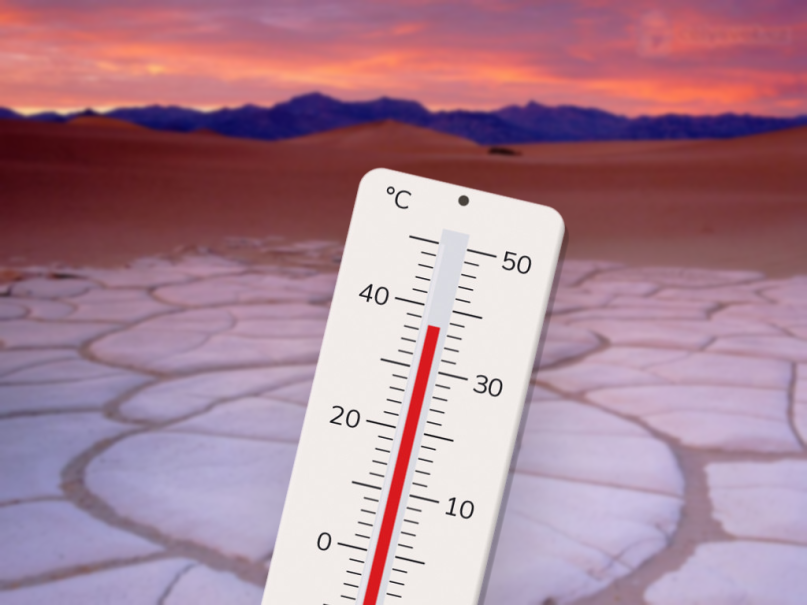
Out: °C 37
